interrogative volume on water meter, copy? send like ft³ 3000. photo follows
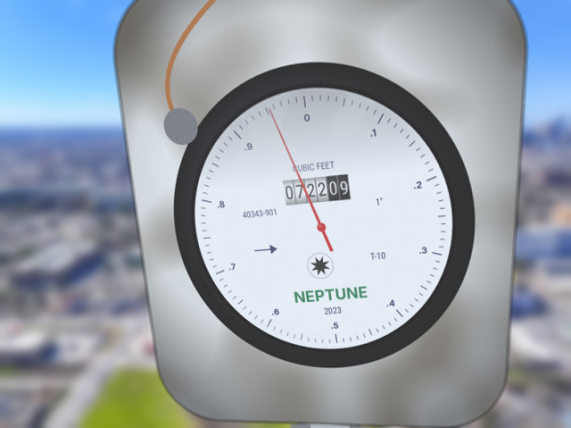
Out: ft³ 72208.95
